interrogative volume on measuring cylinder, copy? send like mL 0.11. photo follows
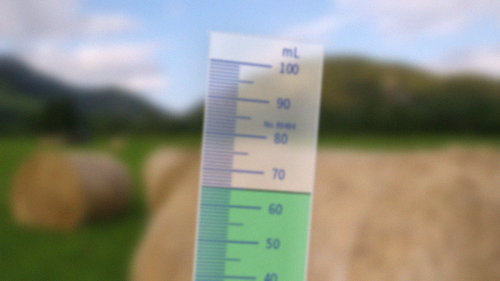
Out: mL 65
